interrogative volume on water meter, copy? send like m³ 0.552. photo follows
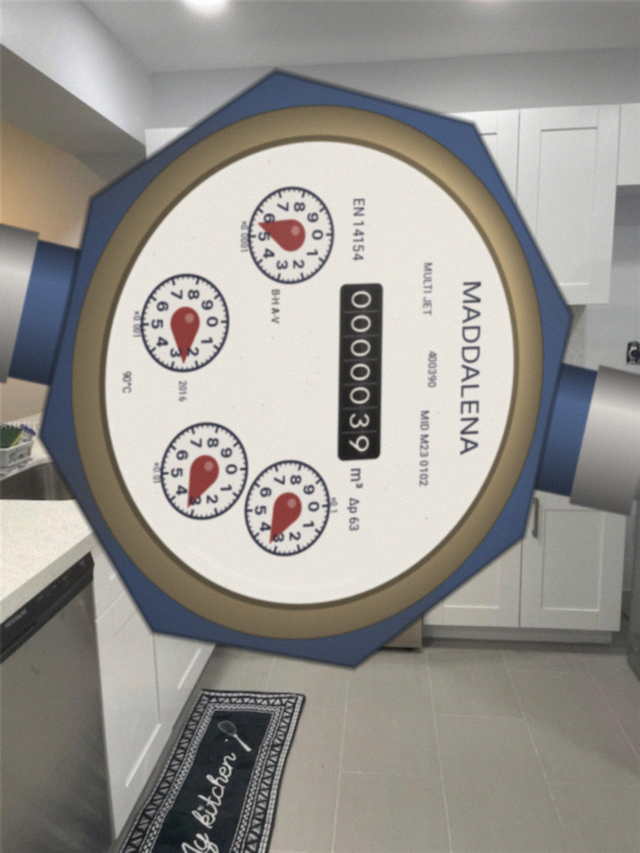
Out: m³ 39.3325
